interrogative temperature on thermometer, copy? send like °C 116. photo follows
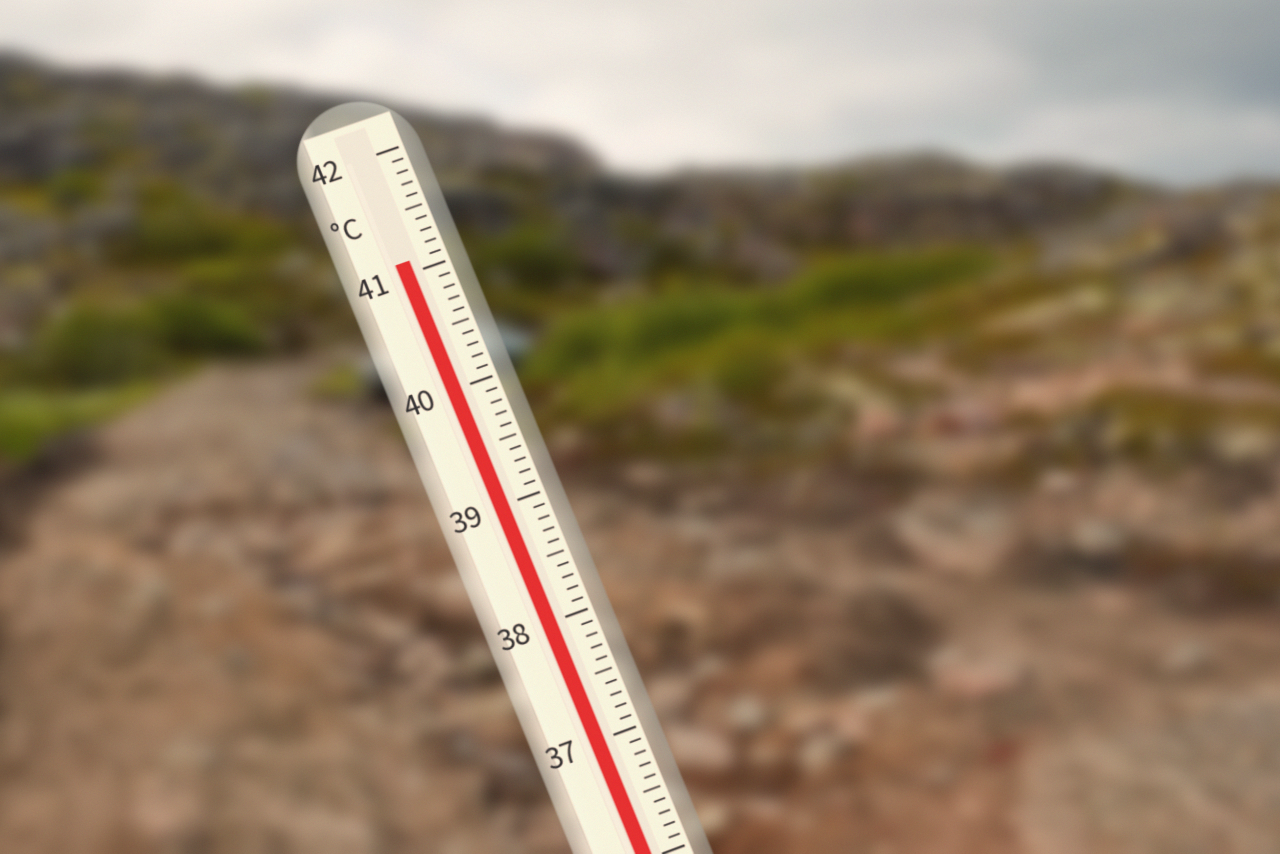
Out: °C 41.1
